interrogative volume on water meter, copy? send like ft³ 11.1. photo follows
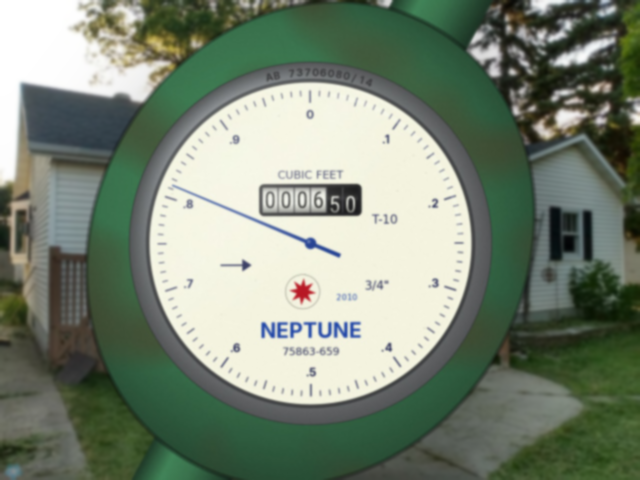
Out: ft³ 649.81
